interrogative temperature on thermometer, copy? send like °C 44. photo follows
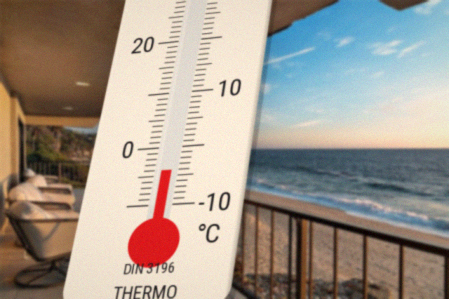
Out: °C -4
